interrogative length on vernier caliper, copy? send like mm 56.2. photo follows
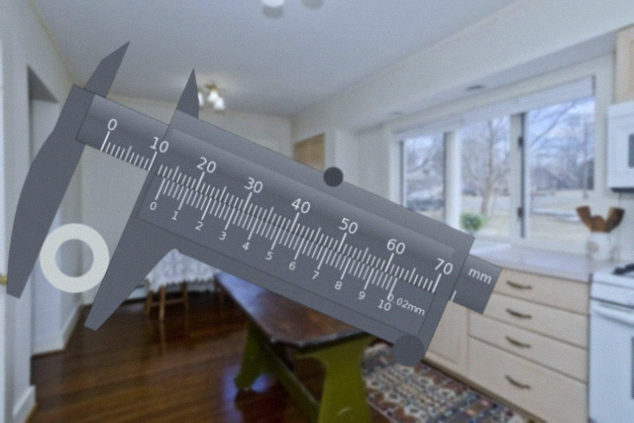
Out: mm 13.5
